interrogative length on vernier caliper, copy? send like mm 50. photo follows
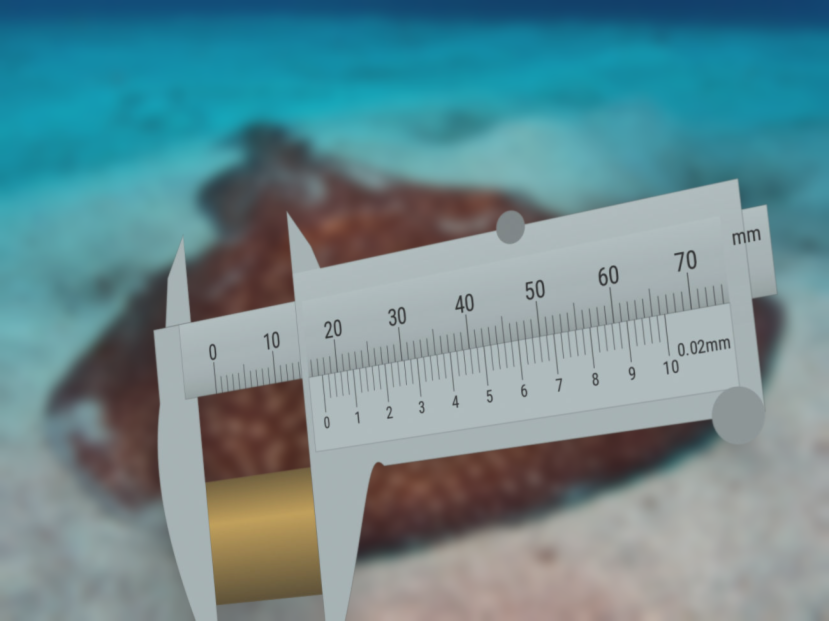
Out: mm 17.6
